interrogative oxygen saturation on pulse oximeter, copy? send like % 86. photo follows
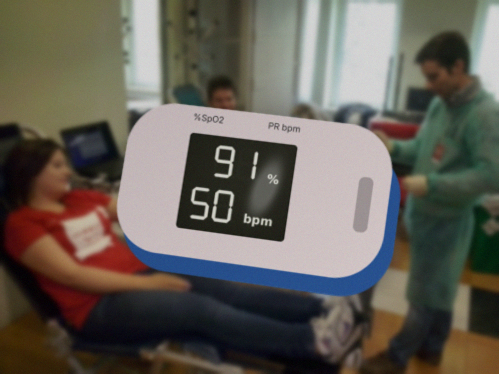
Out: % 91
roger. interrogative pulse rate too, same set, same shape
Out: bpm 50
